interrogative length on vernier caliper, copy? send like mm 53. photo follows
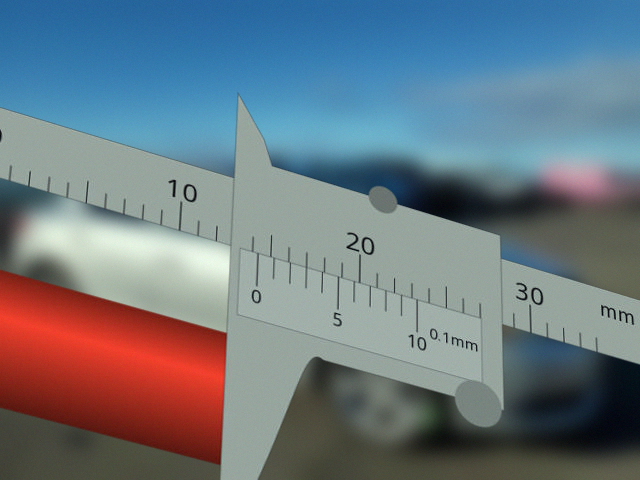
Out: mm 14.3
